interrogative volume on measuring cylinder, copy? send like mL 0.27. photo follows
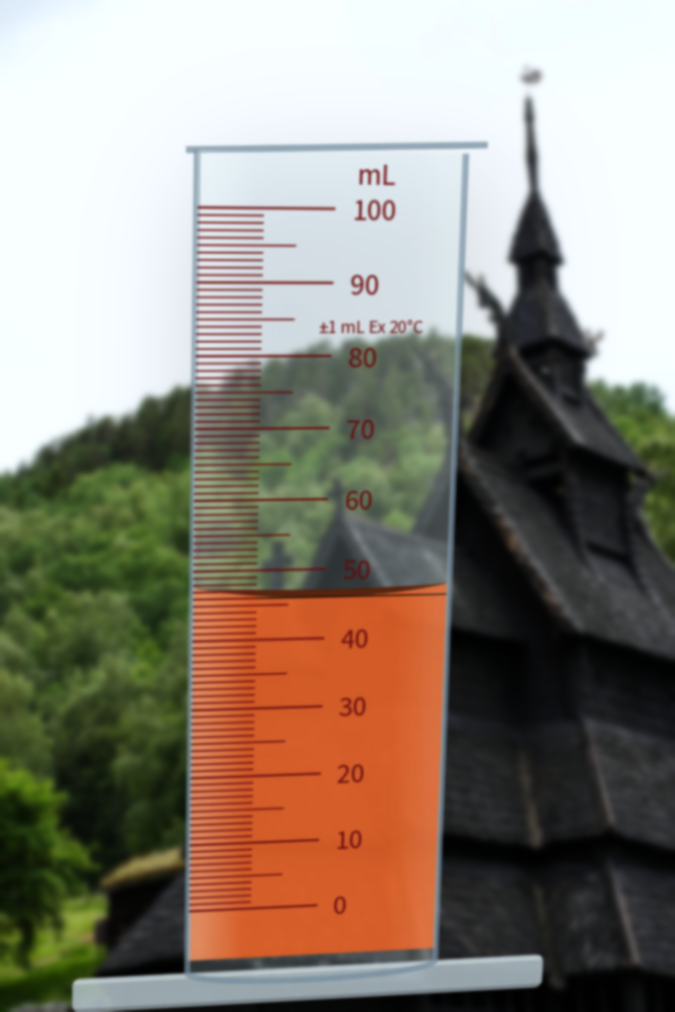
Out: mL 46
